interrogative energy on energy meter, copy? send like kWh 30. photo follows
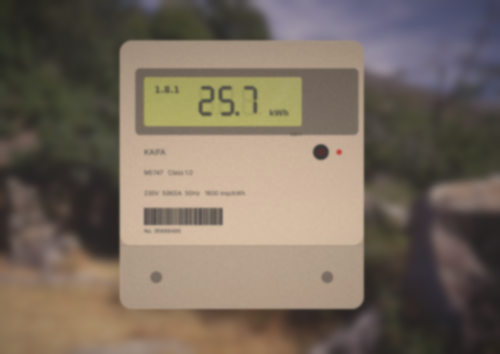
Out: kWh 25.7
